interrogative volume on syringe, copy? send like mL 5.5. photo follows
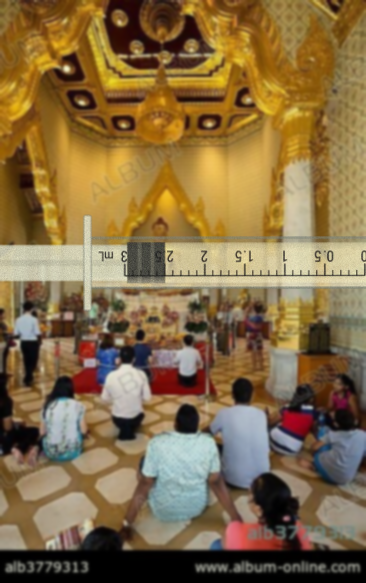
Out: mL 2.5
